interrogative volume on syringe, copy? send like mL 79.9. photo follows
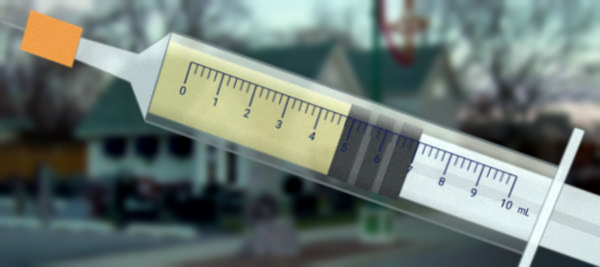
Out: mL 4.8
